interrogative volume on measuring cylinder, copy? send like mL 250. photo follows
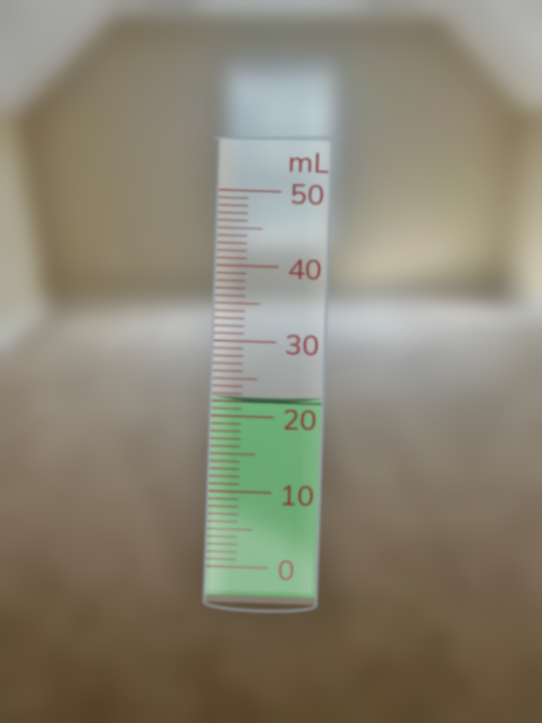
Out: mL 22
